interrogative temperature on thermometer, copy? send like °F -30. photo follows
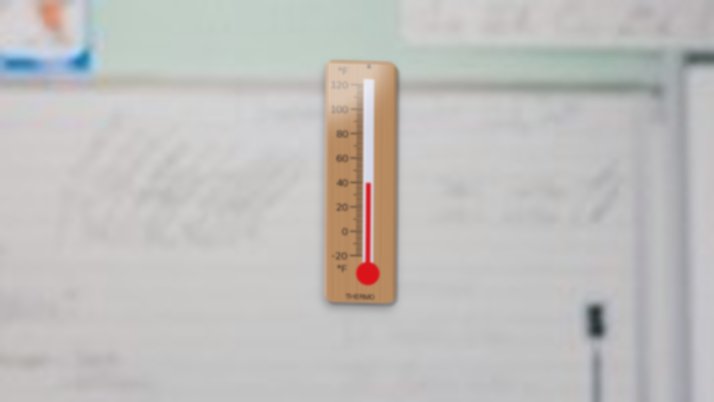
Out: °F 40
